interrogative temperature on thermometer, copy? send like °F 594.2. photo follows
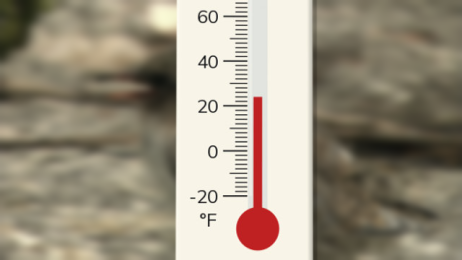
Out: °F 24
